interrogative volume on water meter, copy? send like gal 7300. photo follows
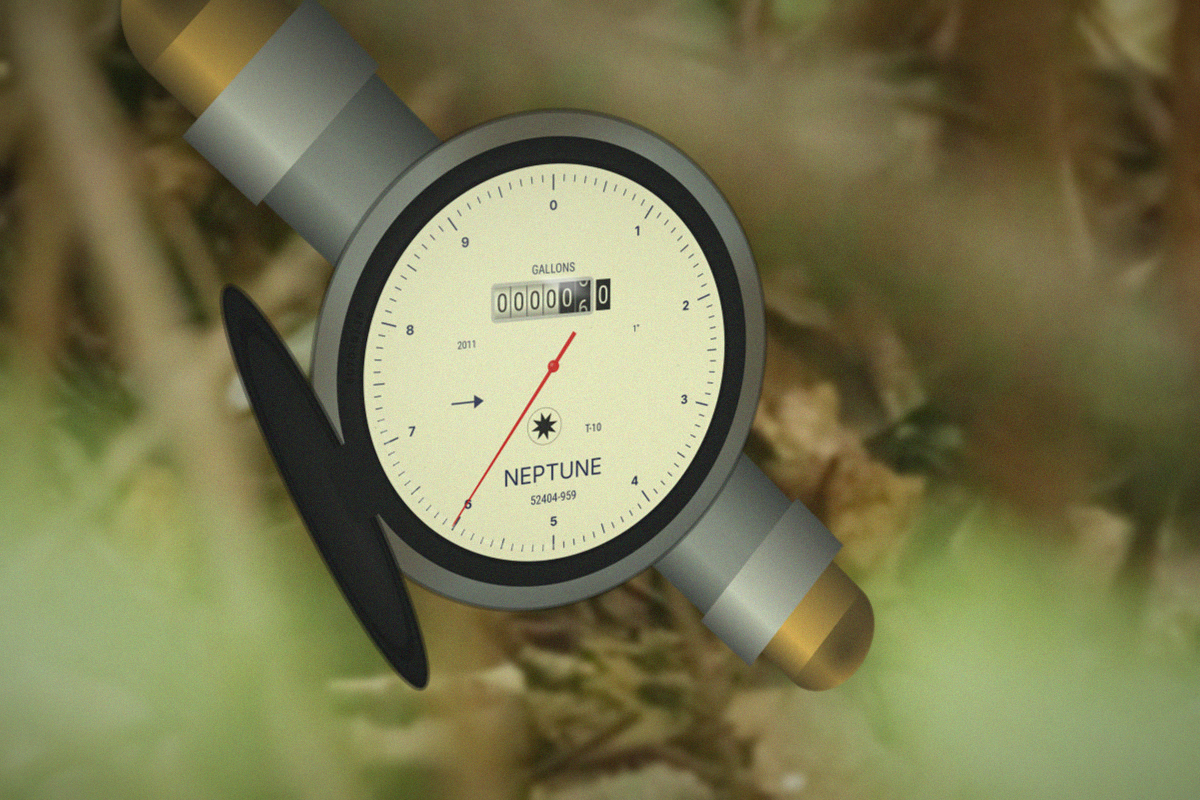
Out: gal 56.0
